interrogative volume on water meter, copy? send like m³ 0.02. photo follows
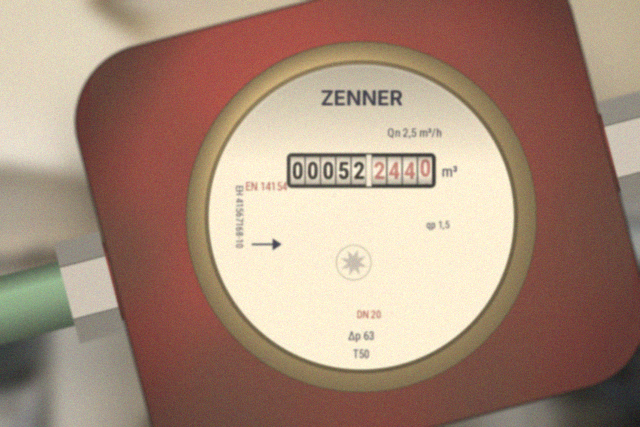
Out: m³ 52.2440
